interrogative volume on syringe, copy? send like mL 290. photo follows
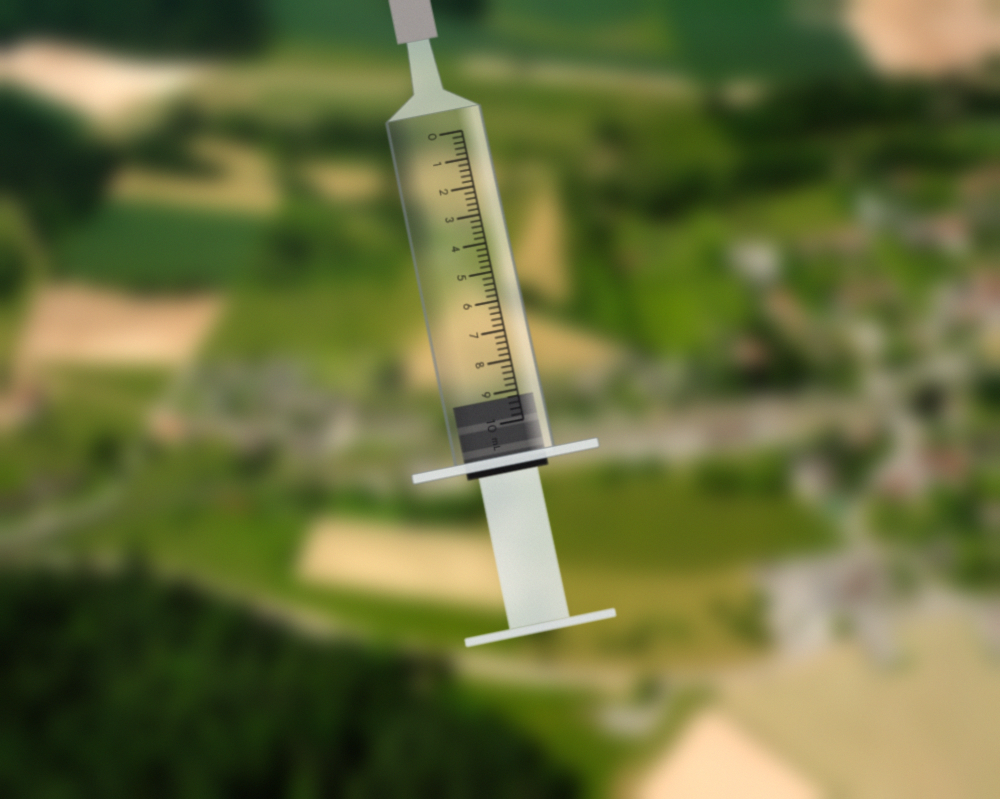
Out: mL 9.2
